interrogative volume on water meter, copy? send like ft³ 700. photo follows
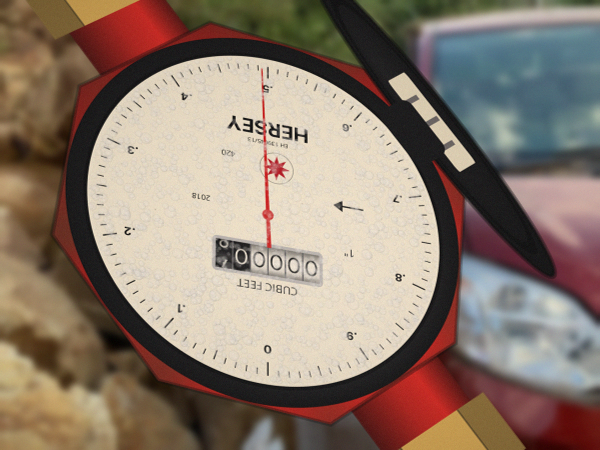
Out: ft³ 7.49
